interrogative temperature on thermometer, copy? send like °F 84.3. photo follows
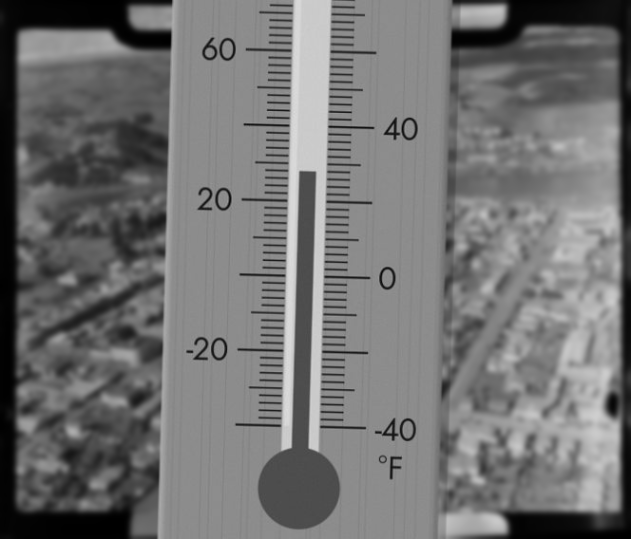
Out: °F 28
